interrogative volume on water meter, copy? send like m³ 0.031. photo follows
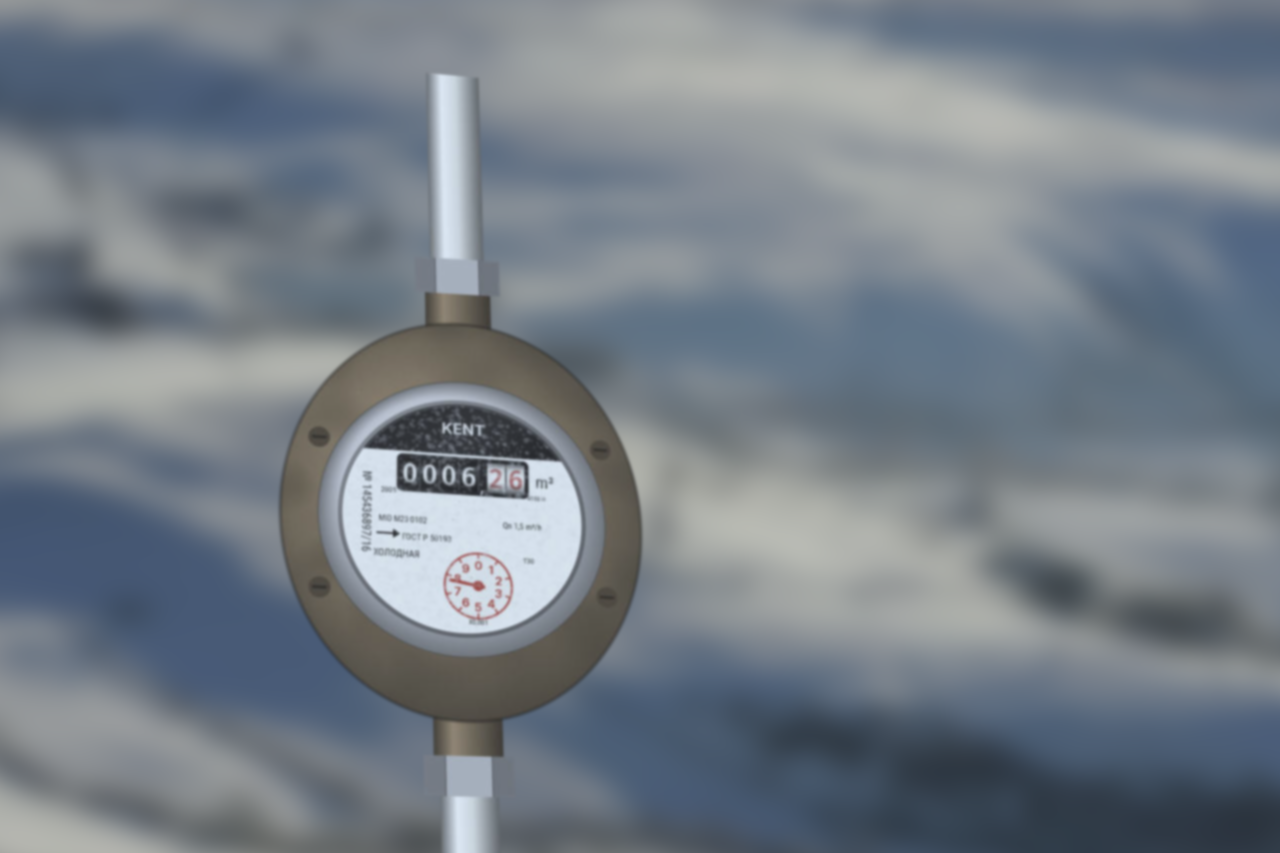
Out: m³ 6.267
